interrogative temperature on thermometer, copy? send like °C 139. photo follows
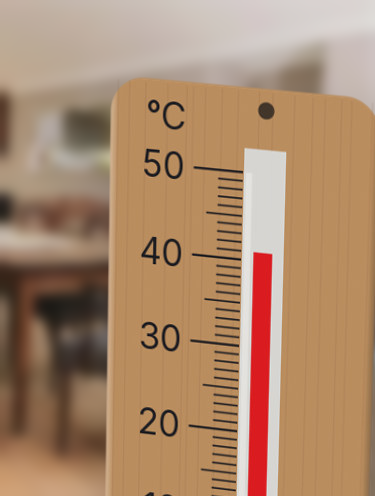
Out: °C 41
